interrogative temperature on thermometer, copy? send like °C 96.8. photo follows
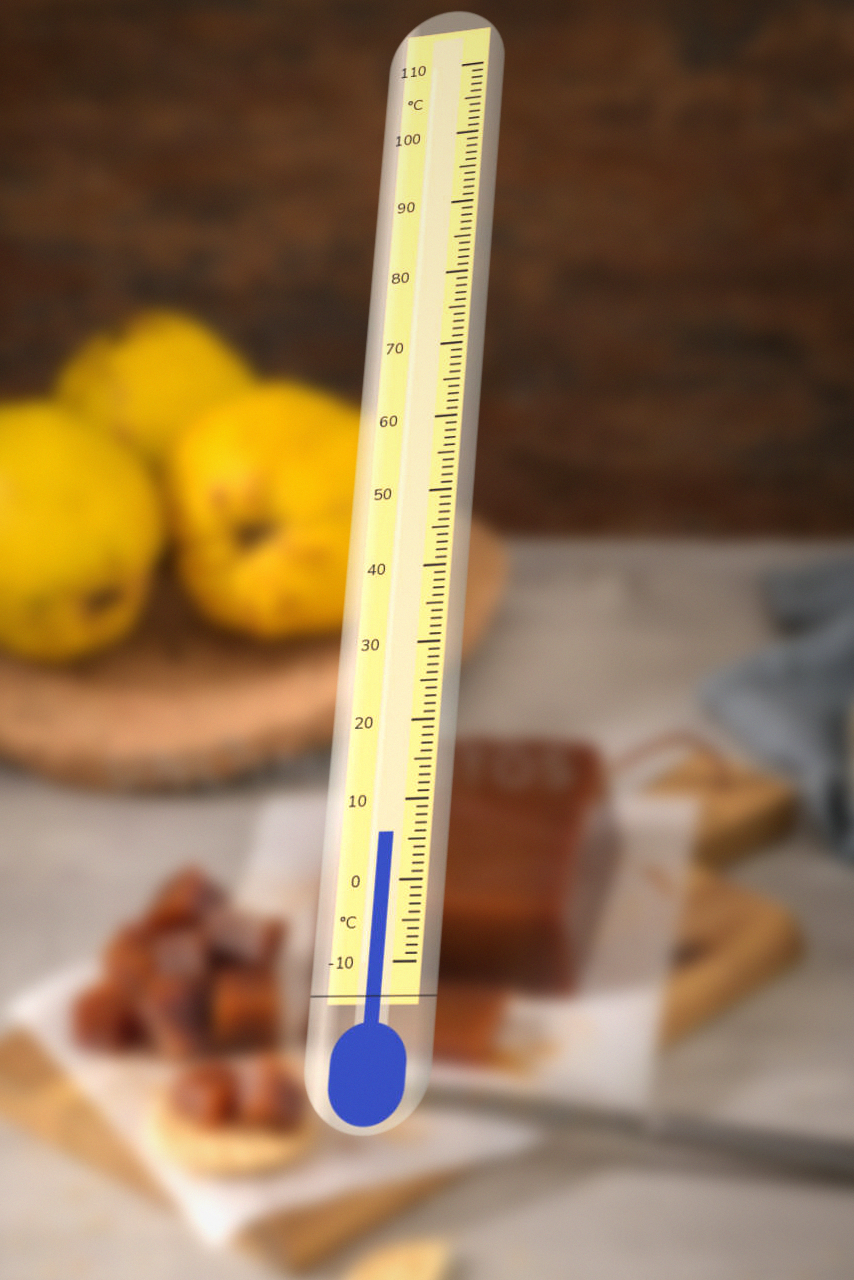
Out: °C 6
